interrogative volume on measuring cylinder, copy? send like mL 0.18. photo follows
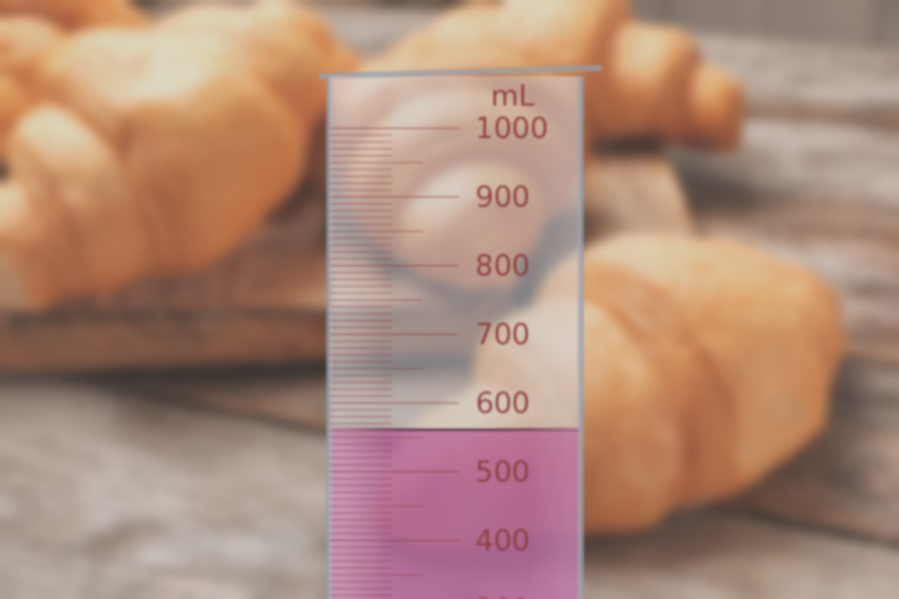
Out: mL 560
